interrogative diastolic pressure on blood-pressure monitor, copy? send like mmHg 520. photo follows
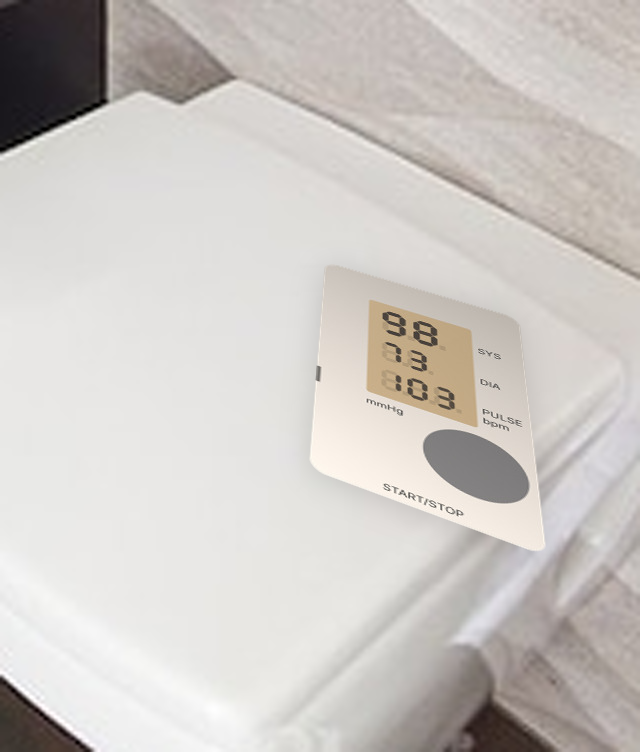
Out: mmHg 73
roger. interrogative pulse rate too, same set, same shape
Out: bpm 103
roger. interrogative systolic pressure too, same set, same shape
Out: mmHg 98
